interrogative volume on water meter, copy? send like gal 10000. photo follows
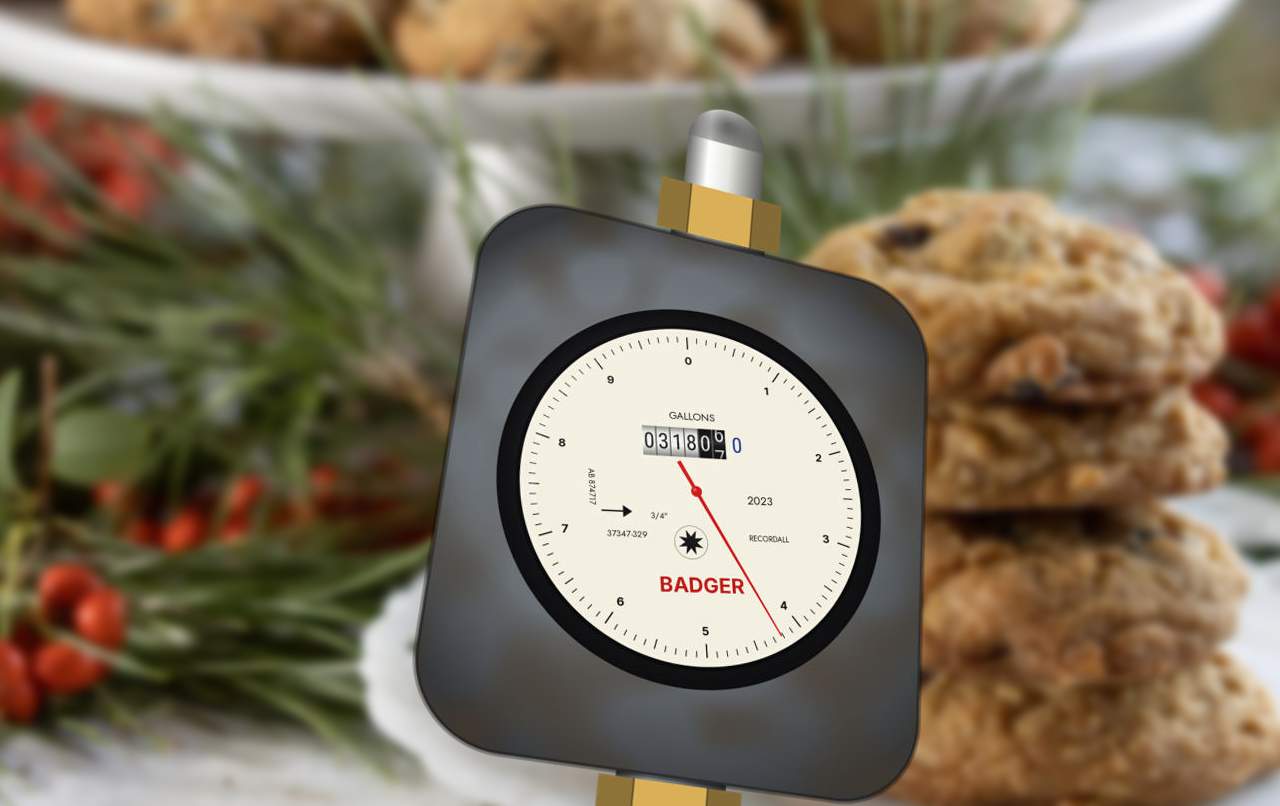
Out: gal 318064.2
